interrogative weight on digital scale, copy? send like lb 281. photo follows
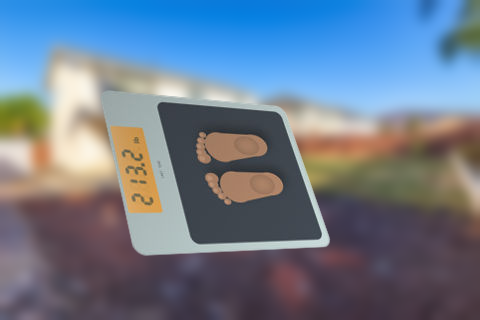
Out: lb 213.2
